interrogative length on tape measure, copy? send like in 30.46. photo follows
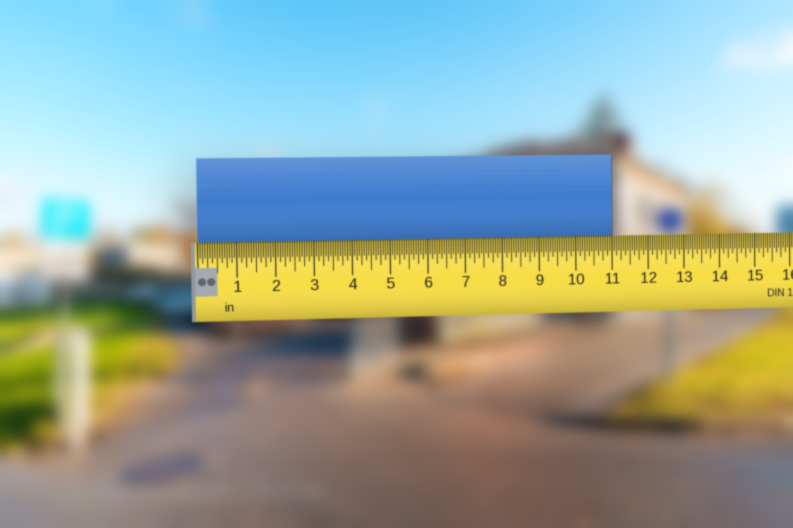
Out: in 11
